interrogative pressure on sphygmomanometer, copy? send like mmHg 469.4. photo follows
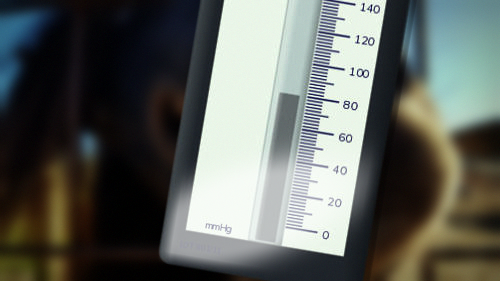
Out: mmHg 80
